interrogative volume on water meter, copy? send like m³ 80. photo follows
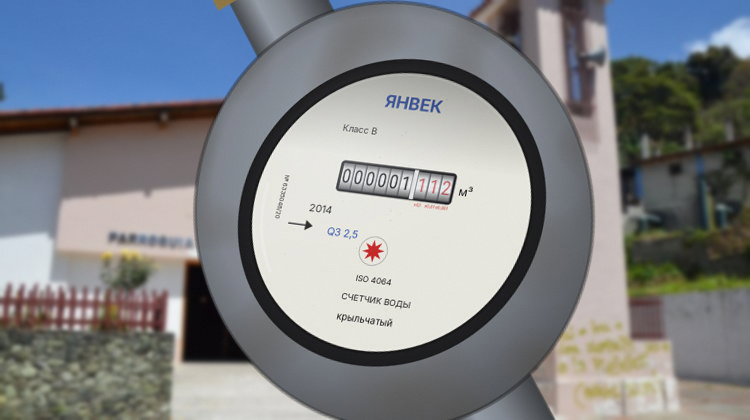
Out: m³ 1.112
